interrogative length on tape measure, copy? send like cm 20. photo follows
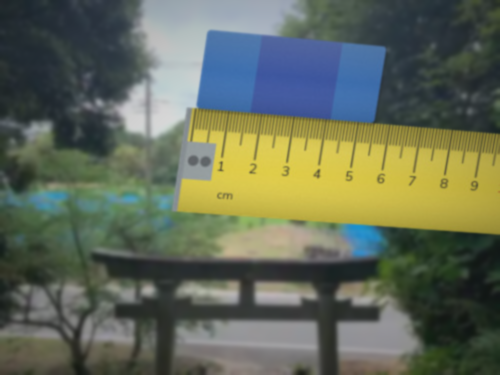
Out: cm 5.5
